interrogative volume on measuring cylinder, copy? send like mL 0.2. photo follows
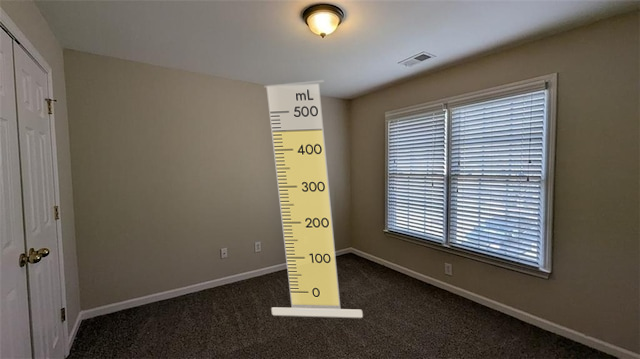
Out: mL 450
